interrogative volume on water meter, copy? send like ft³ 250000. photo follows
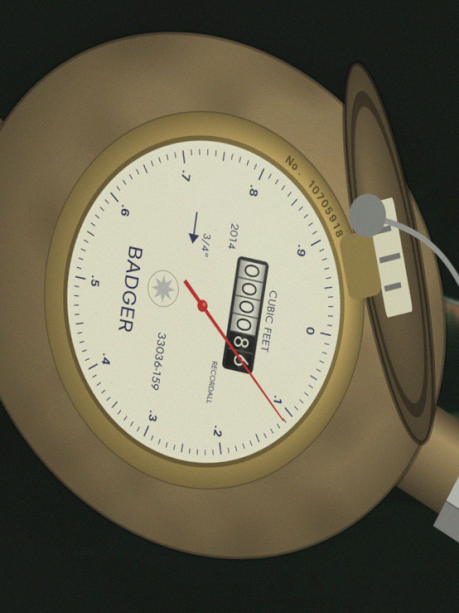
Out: ft³ 86.11
